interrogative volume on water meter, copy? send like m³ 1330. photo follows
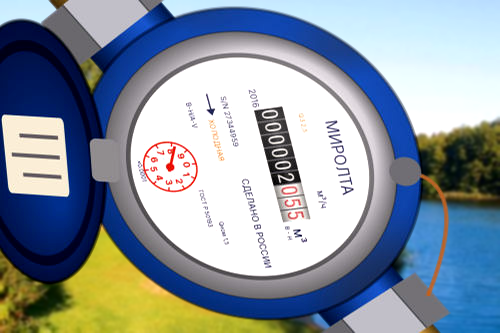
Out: m³ 2.0558
